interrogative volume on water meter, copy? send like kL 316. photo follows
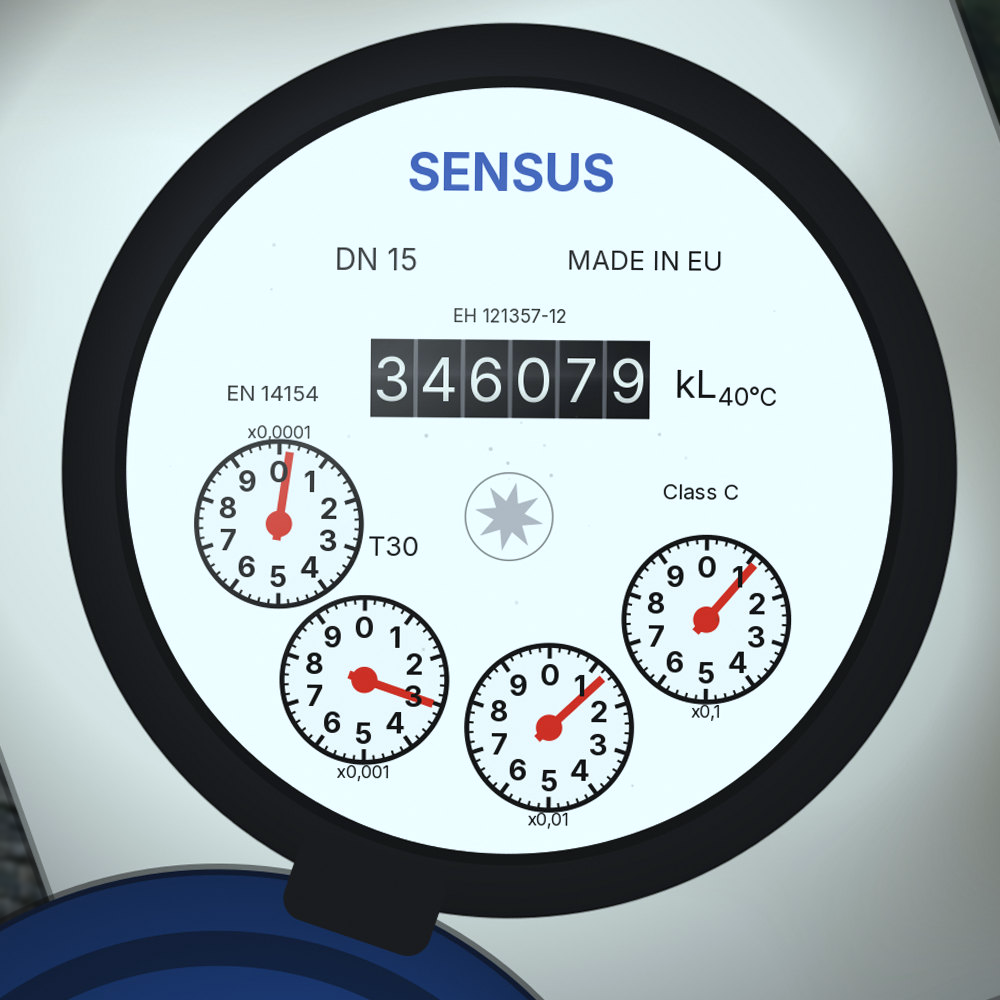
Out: kL 346079.1130
